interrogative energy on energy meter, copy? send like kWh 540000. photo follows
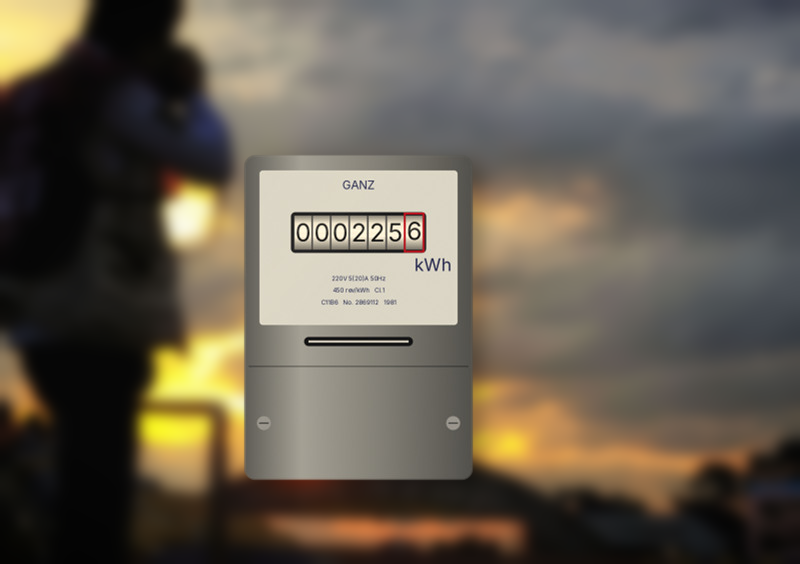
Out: kWh 225.6
